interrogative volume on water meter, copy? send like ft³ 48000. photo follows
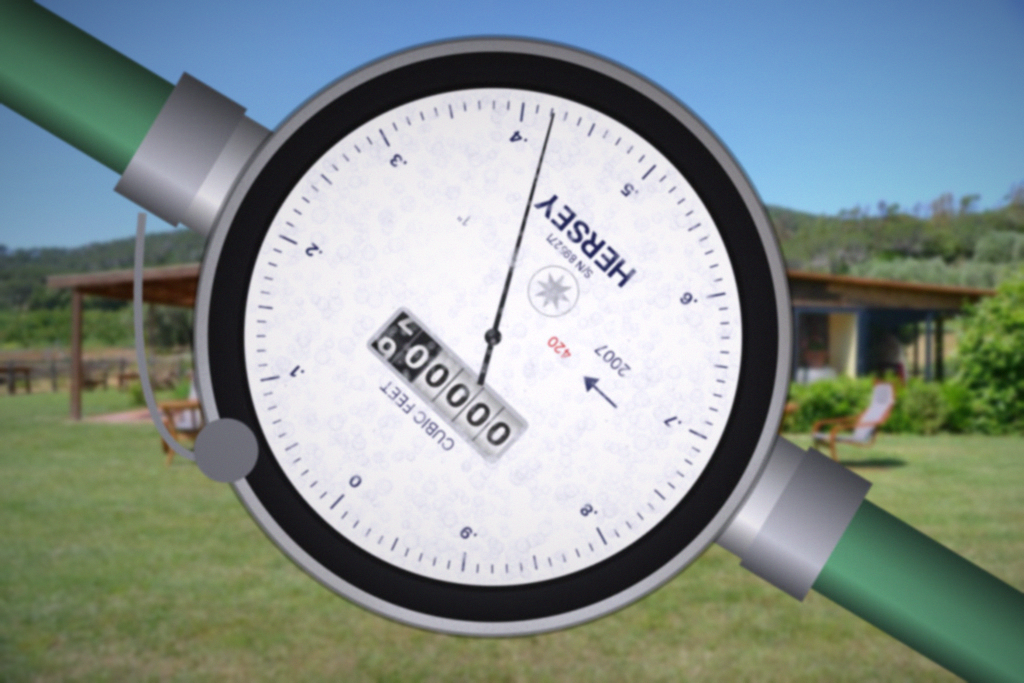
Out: ft³ 6.42
